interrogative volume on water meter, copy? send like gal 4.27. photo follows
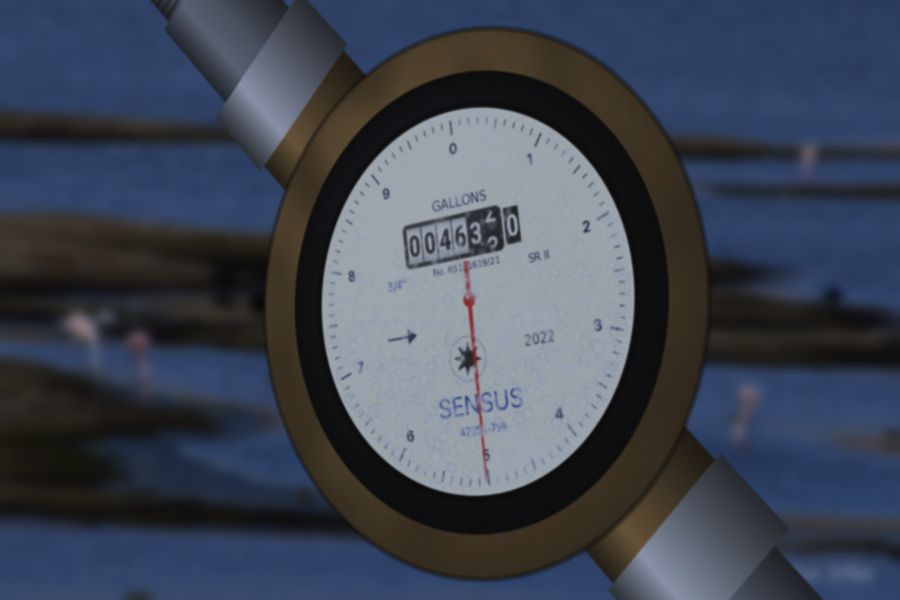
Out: gal 46325.0
